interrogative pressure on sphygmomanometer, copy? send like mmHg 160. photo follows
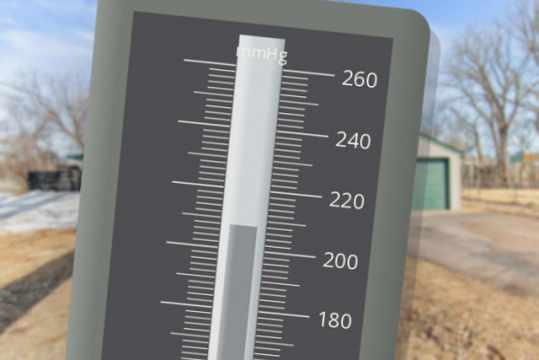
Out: mmHg 208
